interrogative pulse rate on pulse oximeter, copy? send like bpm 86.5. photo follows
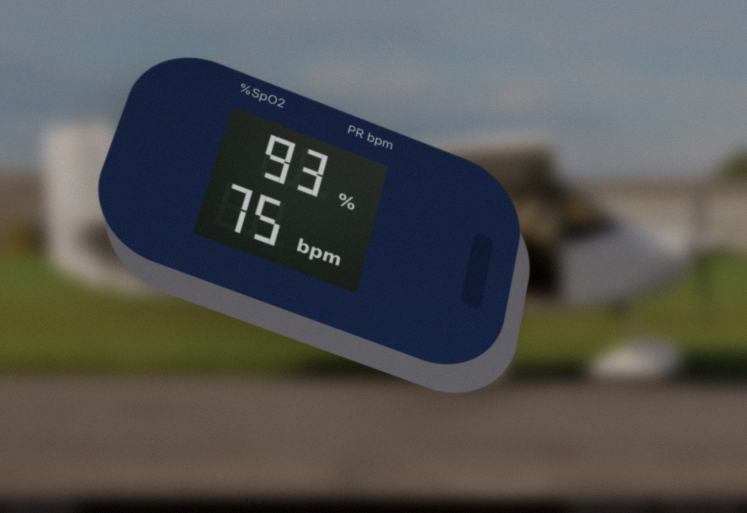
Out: bpm 75
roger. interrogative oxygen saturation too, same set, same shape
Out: % 93
